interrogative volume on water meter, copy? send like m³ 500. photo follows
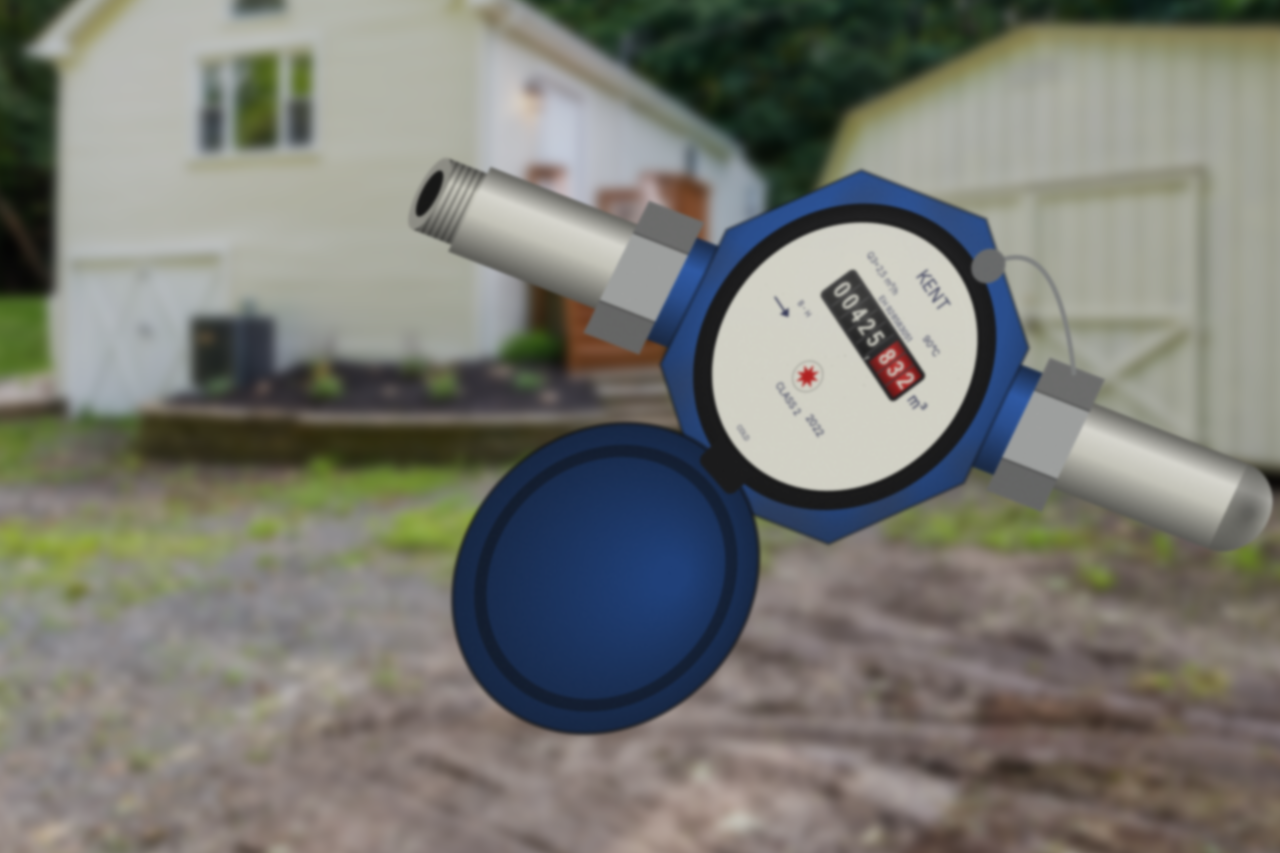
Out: m³ 425.832
